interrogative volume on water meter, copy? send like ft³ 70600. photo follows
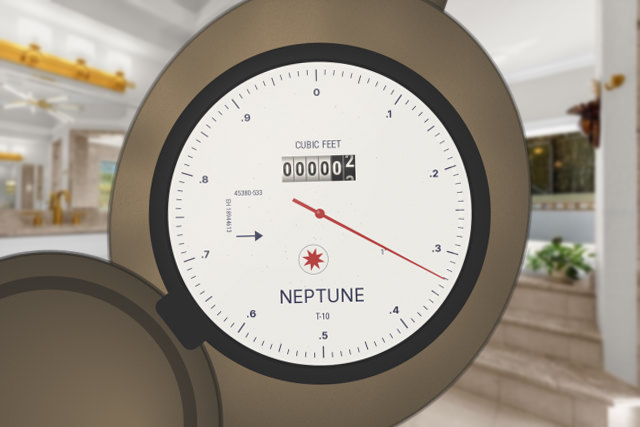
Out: ft³ 2.33
